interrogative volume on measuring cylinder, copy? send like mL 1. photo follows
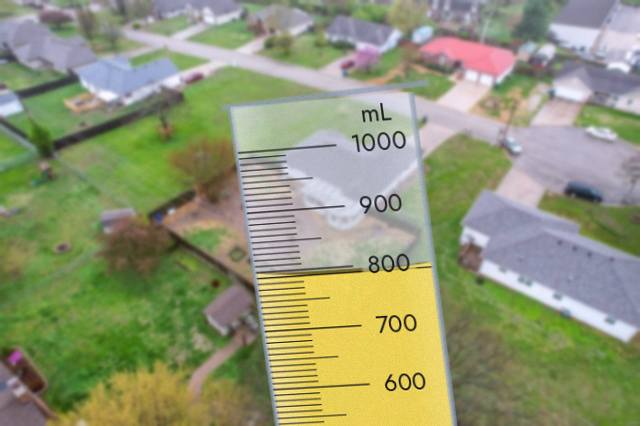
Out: mL 790
